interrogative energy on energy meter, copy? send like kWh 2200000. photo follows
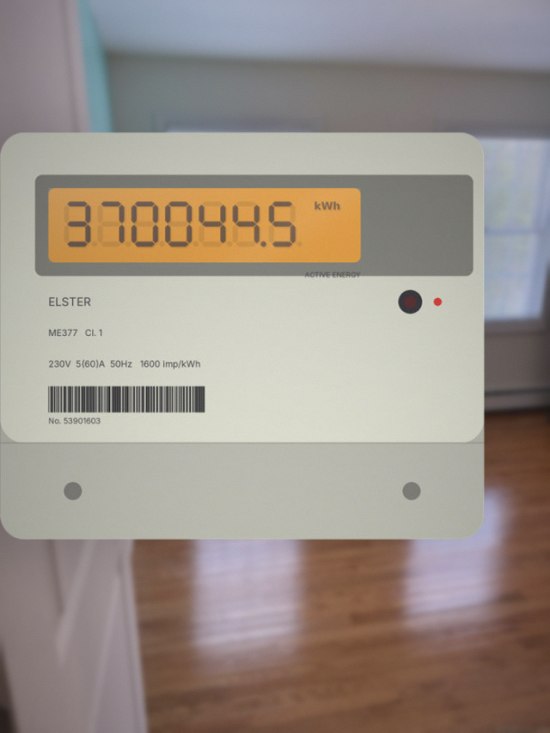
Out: kWh 370044.5
